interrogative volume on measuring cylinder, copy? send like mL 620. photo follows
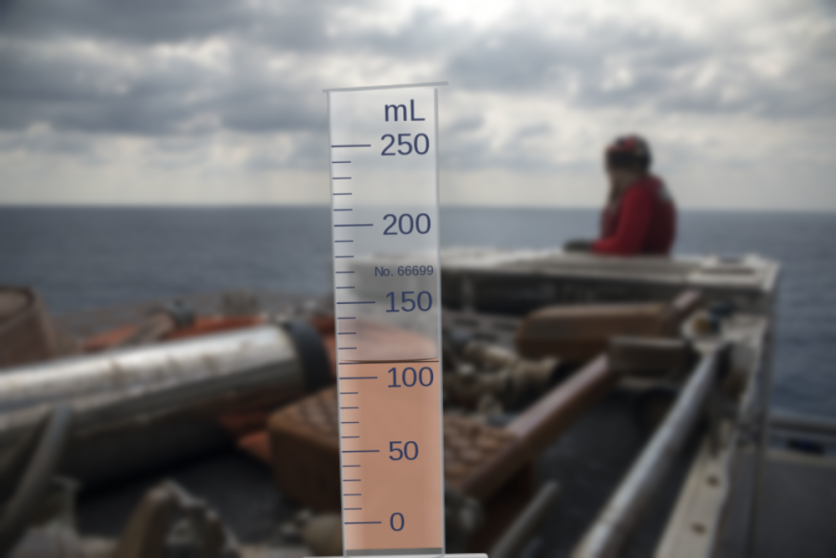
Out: mL 110
